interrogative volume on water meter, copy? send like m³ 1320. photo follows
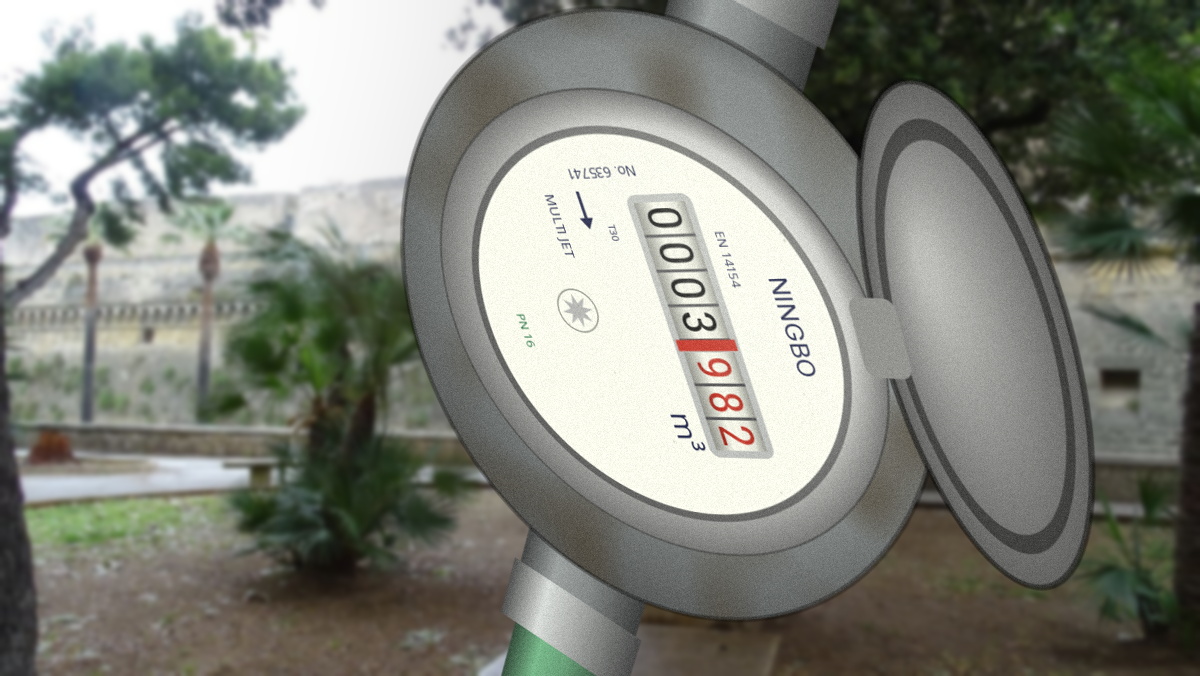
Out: m³ 3.982
